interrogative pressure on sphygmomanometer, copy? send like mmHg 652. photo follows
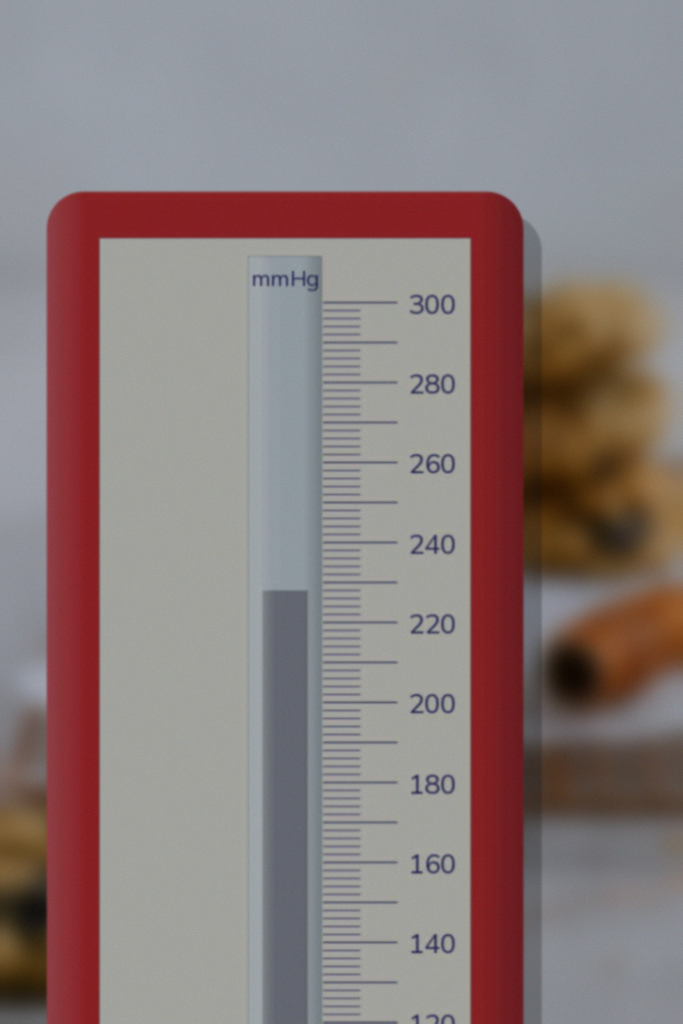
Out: mmHg 228
